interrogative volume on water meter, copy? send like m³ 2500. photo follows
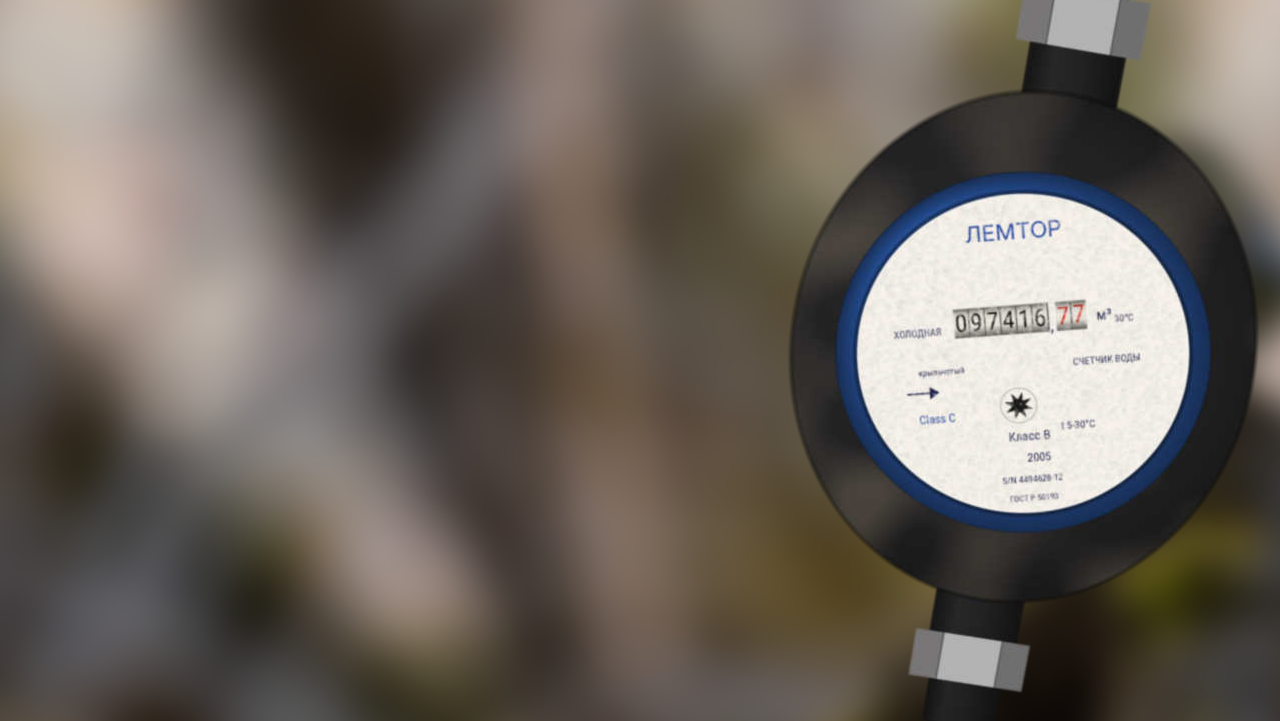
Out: m³ 97416.77
